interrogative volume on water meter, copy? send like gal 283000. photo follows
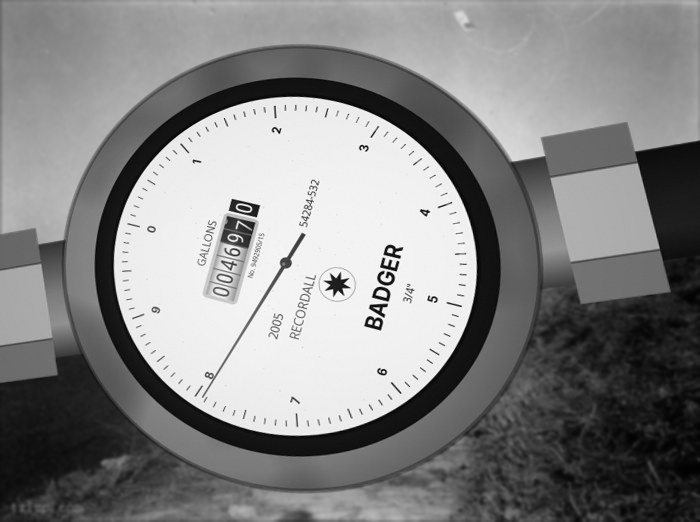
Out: gal 46967.9
